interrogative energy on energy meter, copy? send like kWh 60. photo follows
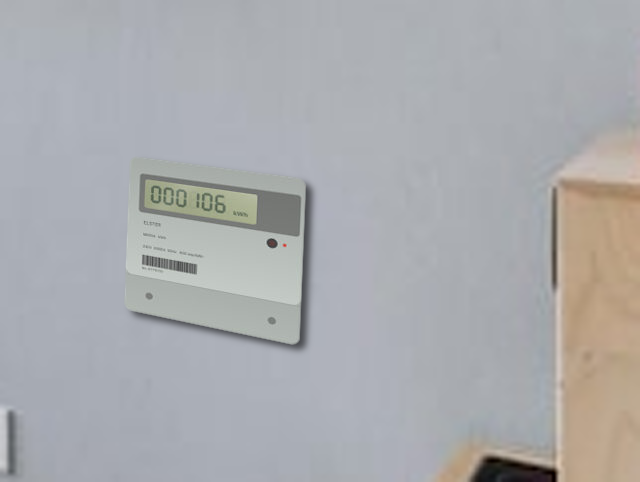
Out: kWh 106
